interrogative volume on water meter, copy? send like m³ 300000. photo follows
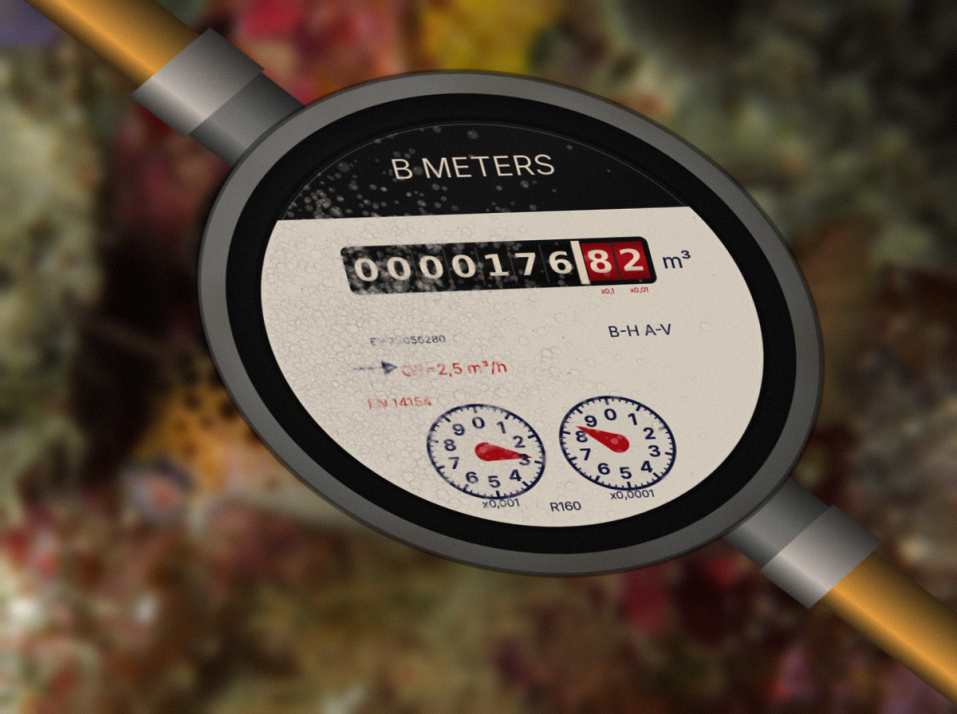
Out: m³ 176.8228
